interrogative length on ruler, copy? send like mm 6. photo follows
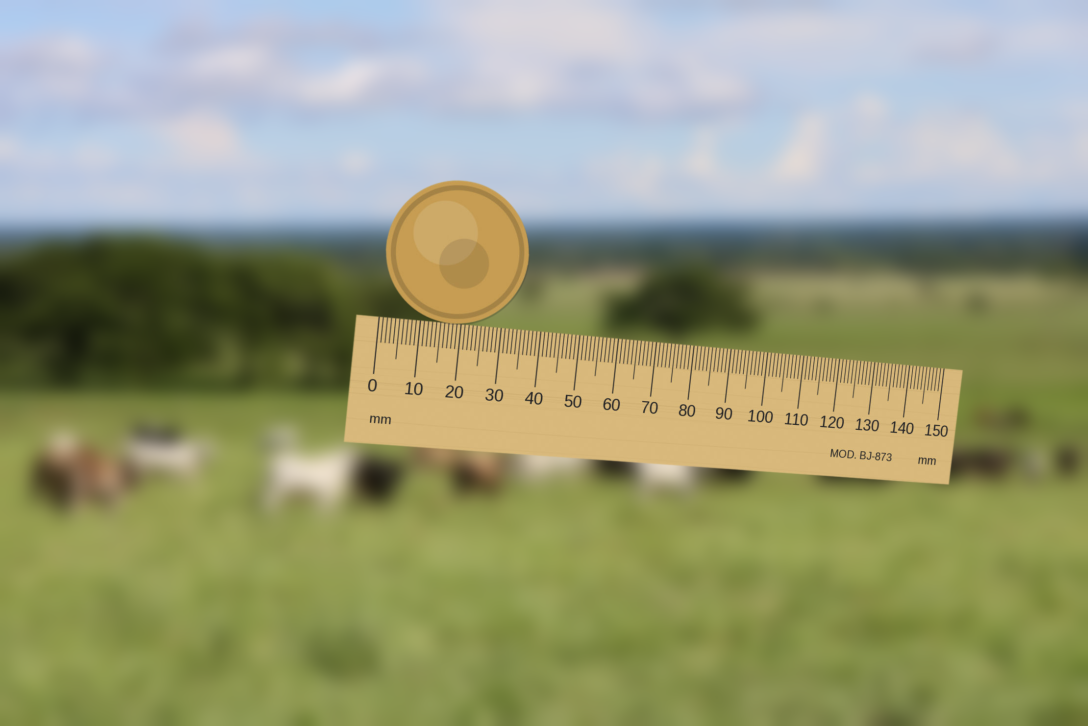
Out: mm 35
